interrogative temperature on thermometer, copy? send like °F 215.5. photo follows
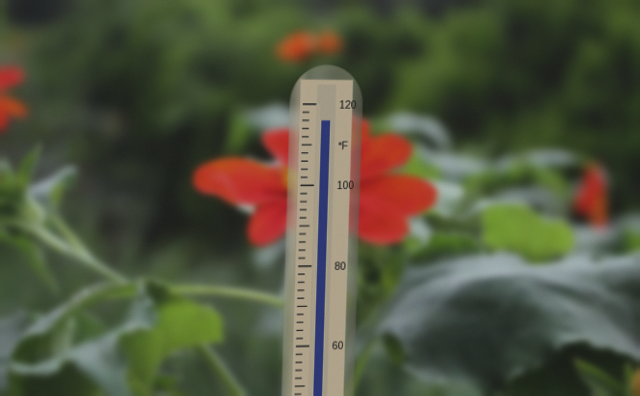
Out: °F 116
